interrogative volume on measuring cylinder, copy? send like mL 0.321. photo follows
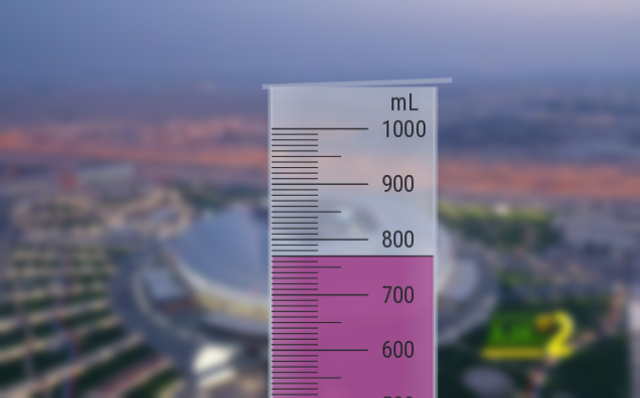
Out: mL 770
